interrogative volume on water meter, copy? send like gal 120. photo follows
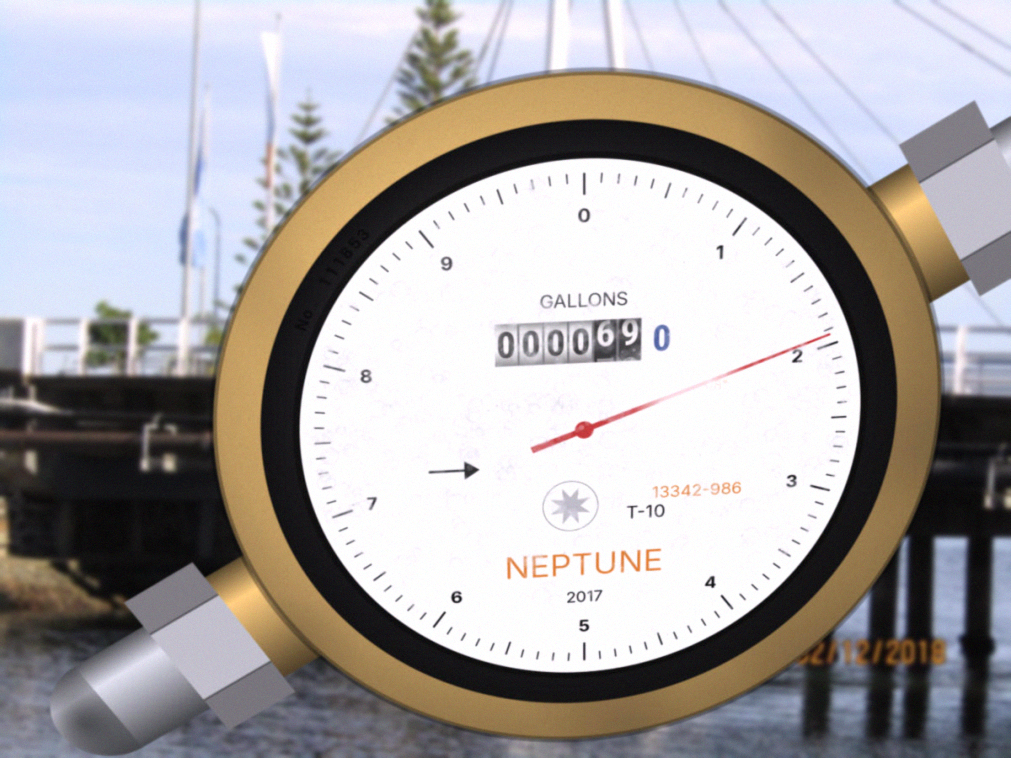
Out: gal 691.9
